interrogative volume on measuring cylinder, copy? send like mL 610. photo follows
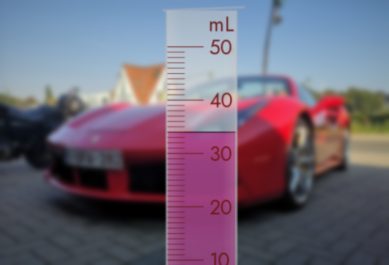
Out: mL 34
